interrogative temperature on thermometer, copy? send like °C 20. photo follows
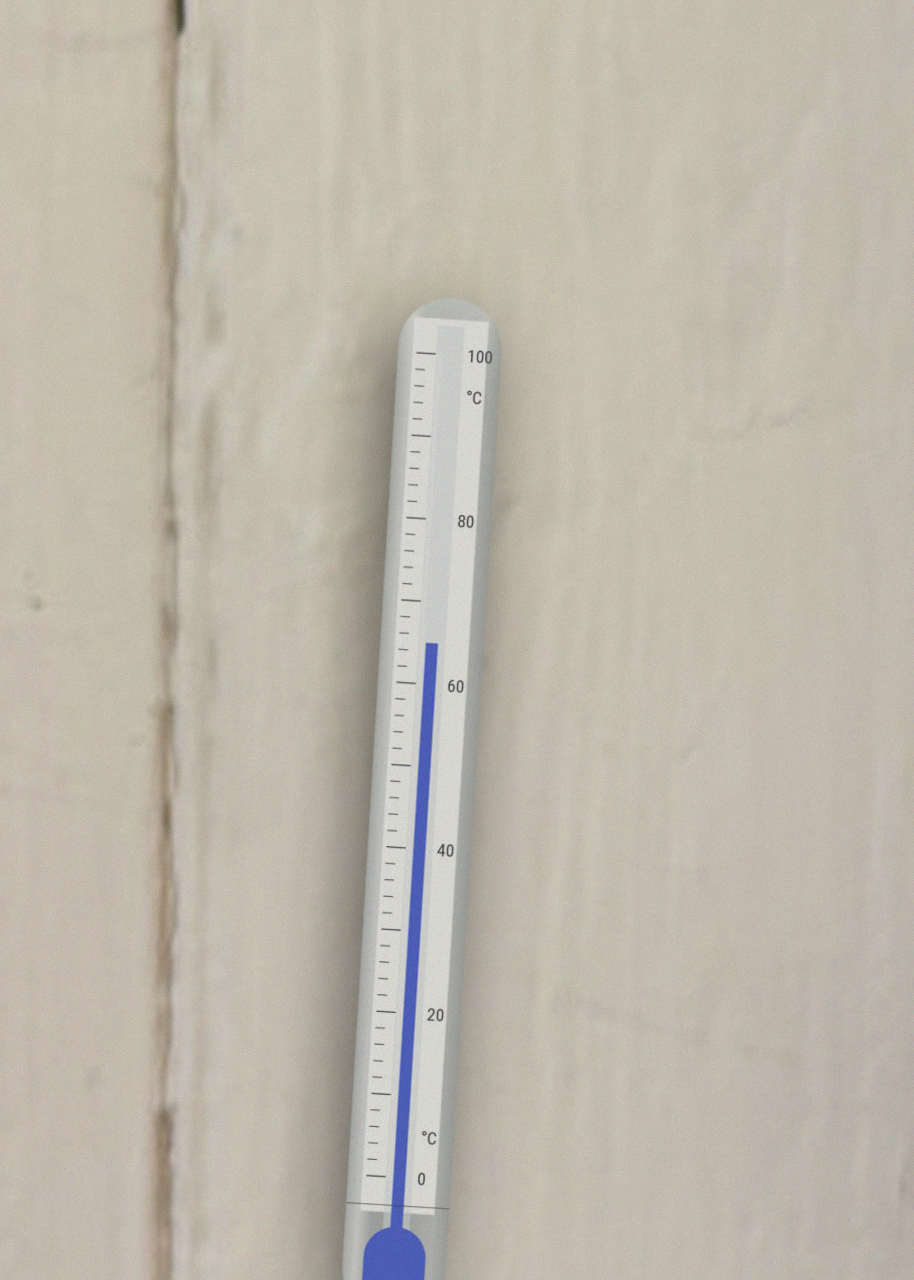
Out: °C 65
